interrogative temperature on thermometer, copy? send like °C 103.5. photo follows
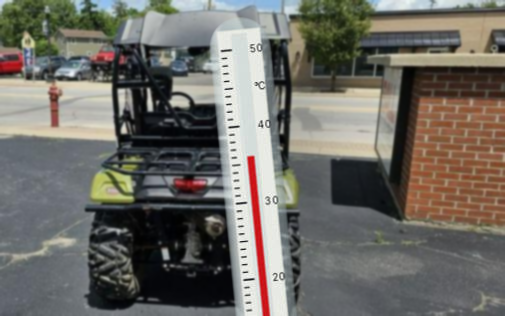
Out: °C 36
